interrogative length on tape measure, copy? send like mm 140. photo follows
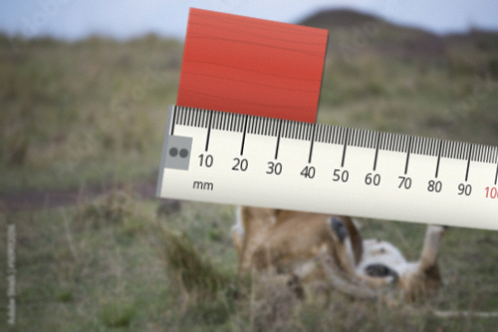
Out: mm 40
